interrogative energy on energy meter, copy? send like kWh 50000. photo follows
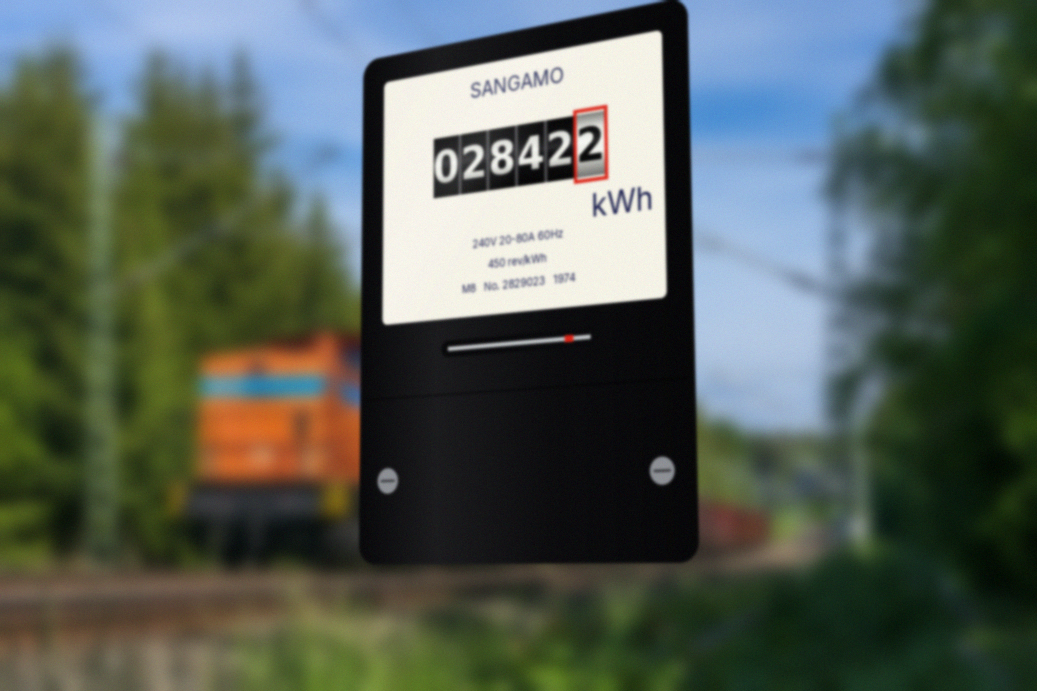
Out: kWh 2842.2
